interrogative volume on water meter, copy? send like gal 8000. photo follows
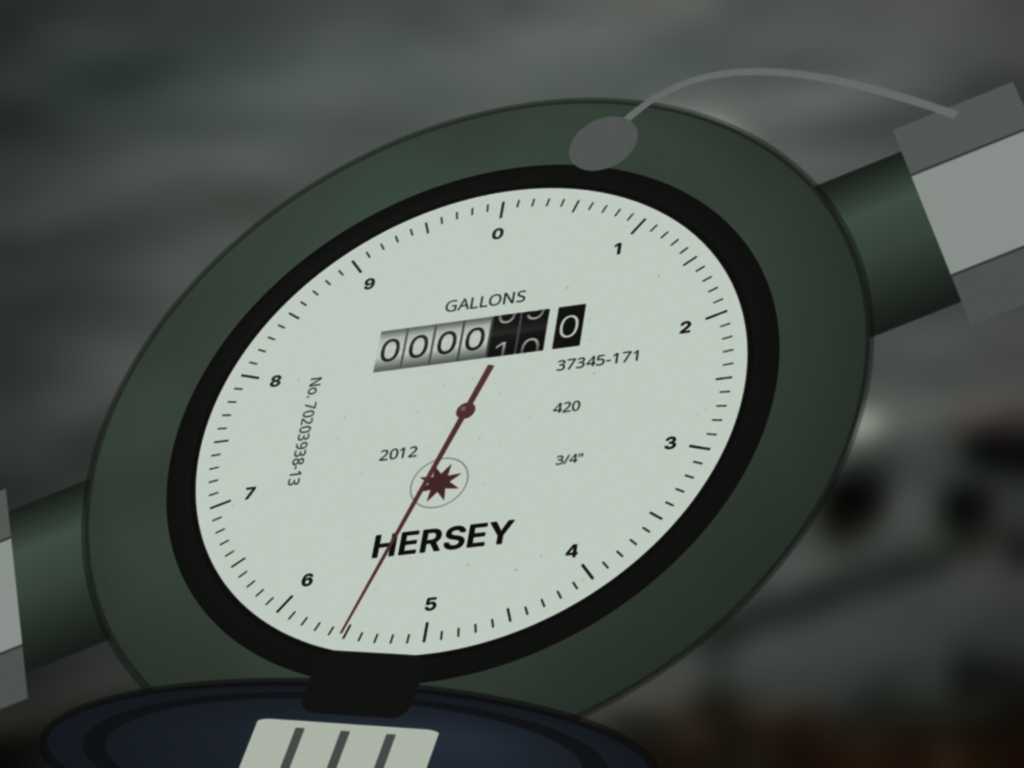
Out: gal 95.5
